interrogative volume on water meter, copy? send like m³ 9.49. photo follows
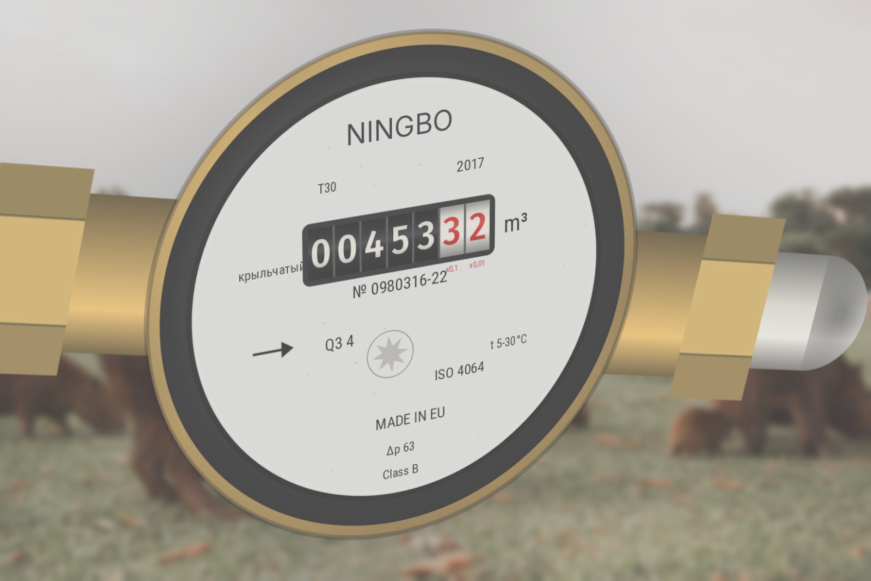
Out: m³ 453.32
